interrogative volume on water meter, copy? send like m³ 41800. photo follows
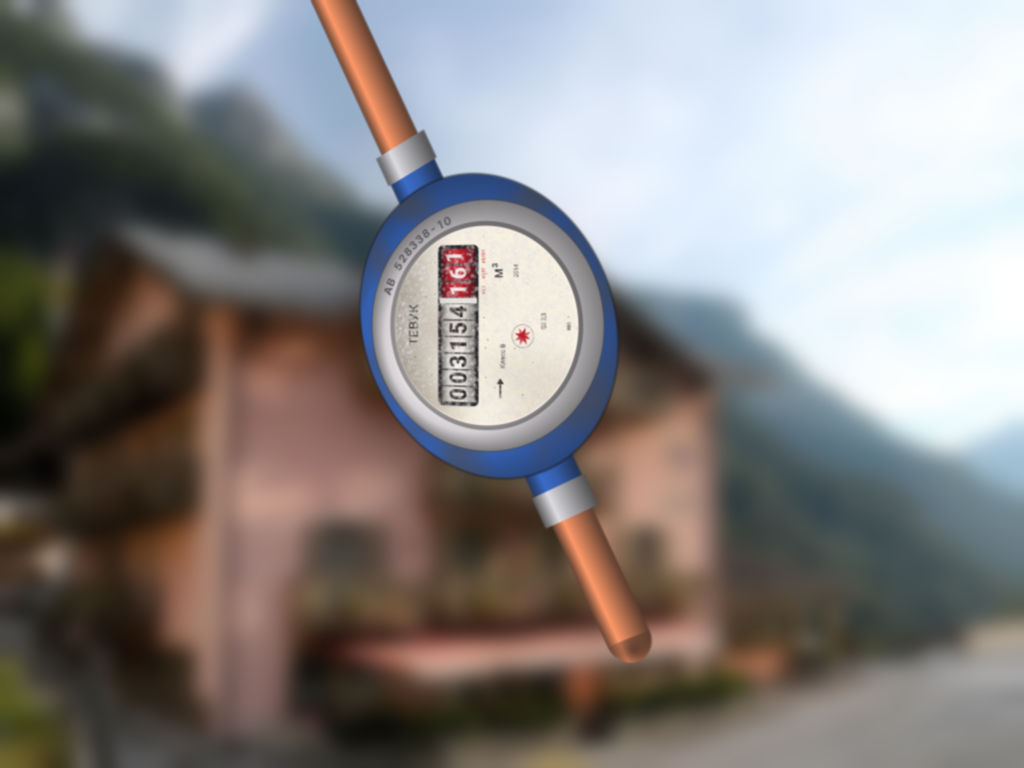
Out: m³ 3154.161
